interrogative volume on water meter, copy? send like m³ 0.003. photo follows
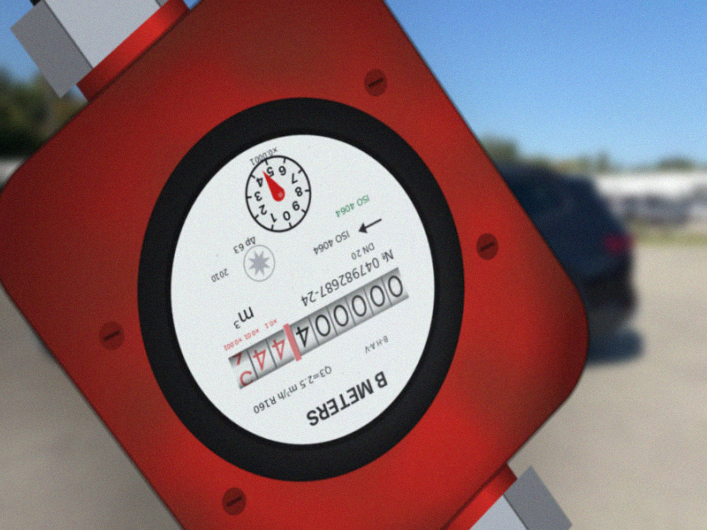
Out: m³ 4.4454
